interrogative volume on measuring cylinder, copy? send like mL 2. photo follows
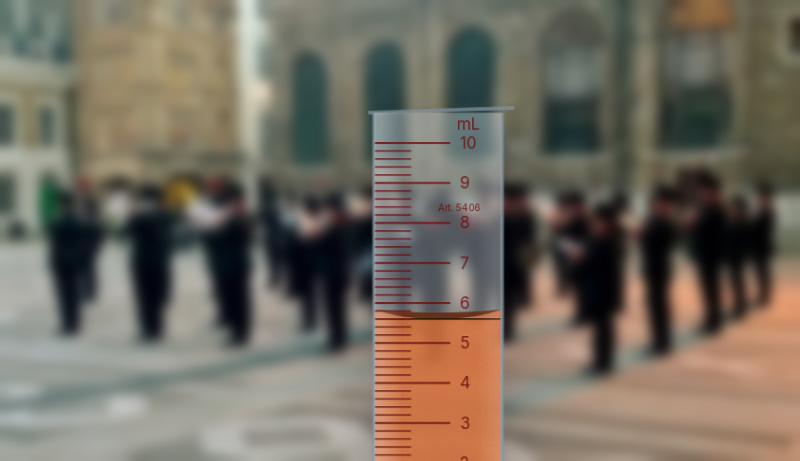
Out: mL 5.6
